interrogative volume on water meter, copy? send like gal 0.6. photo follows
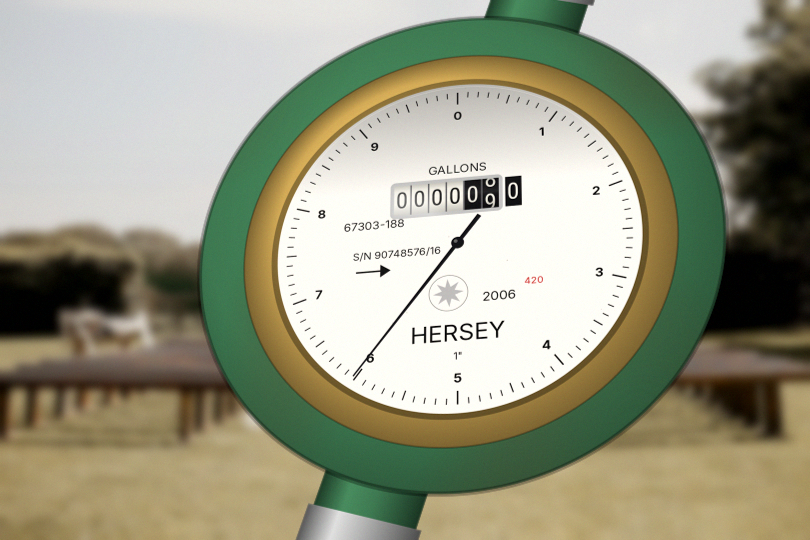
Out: gal 86.0
